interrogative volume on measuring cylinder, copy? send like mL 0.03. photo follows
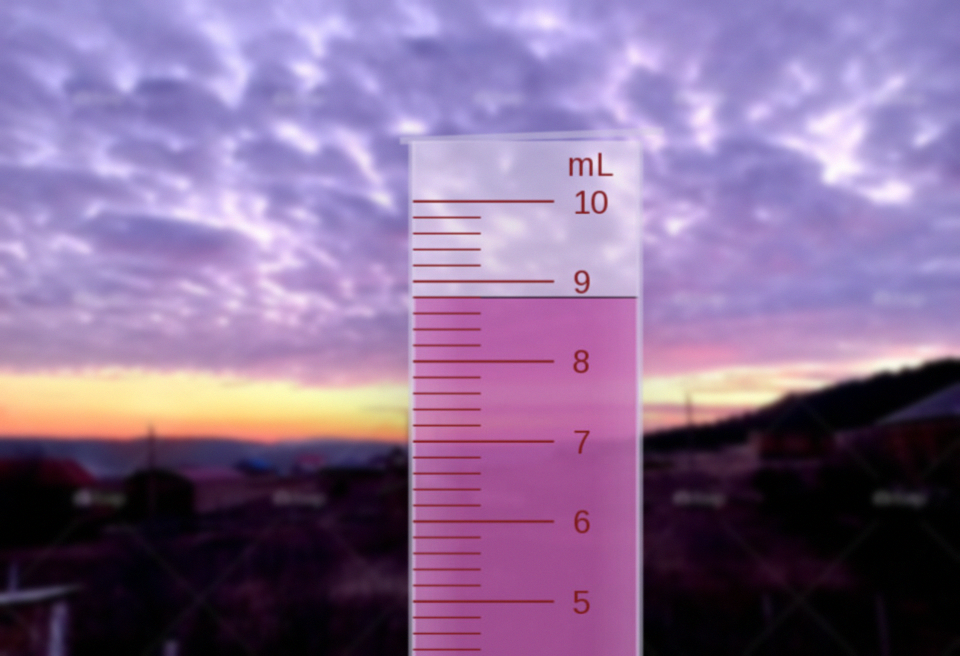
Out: mL 8.8
